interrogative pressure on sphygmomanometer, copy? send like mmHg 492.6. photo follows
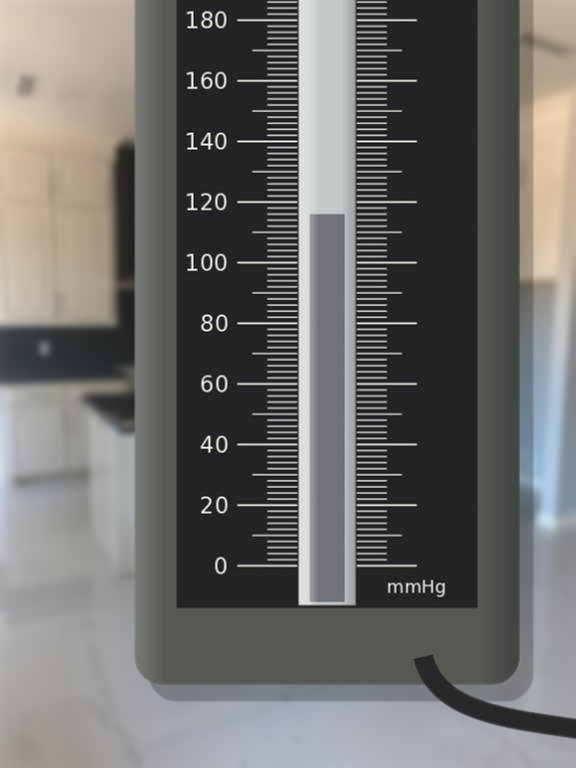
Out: mmHg 116
